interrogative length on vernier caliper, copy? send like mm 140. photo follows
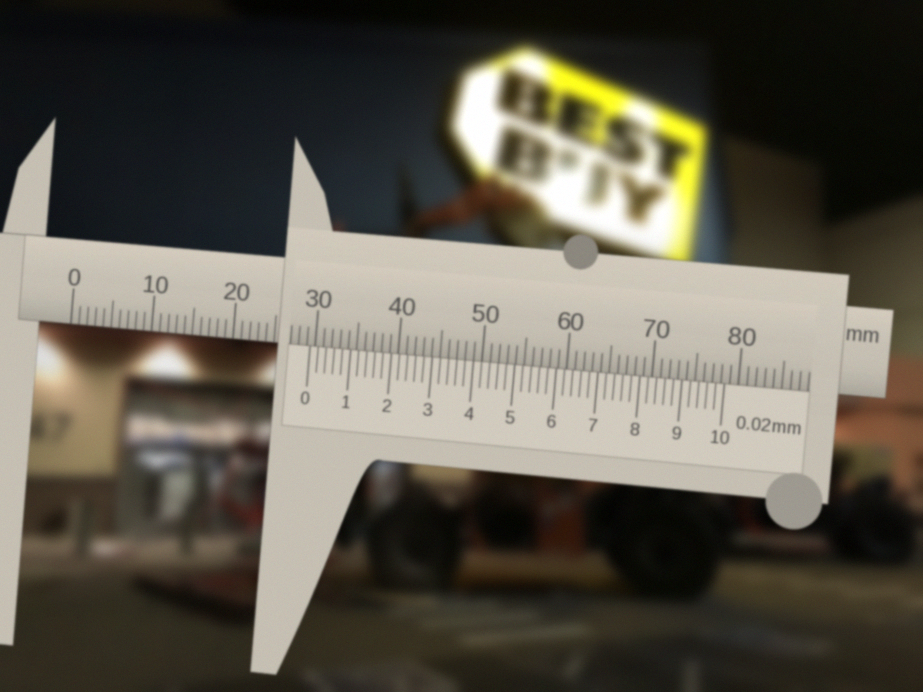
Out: mm 29.4
